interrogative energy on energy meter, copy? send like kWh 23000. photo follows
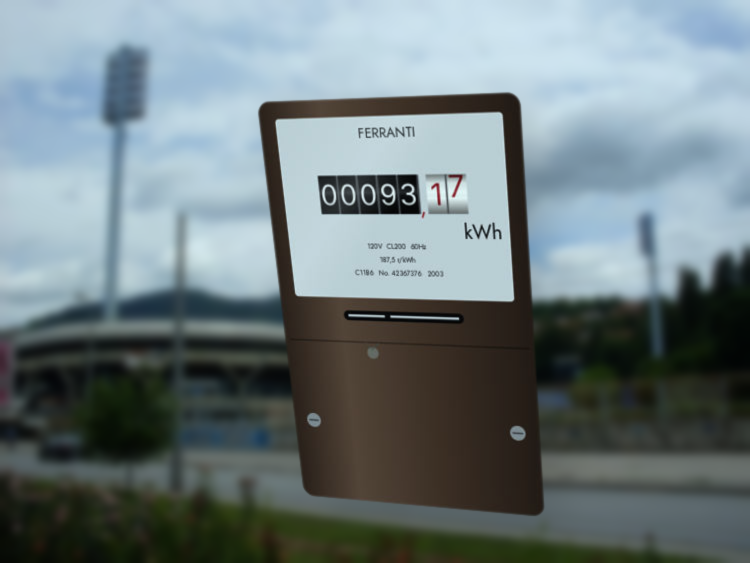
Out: kWh 93.17
